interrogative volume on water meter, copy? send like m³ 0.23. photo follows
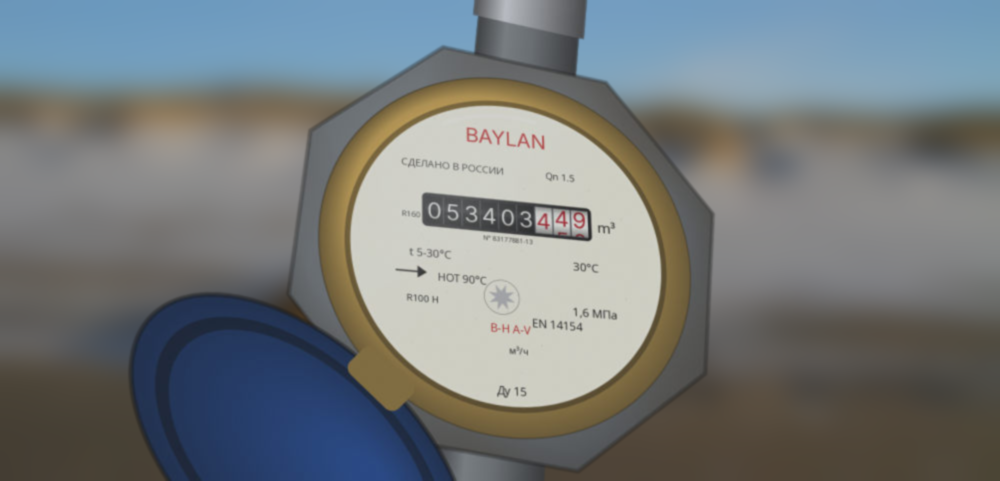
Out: m³ 53403.449
